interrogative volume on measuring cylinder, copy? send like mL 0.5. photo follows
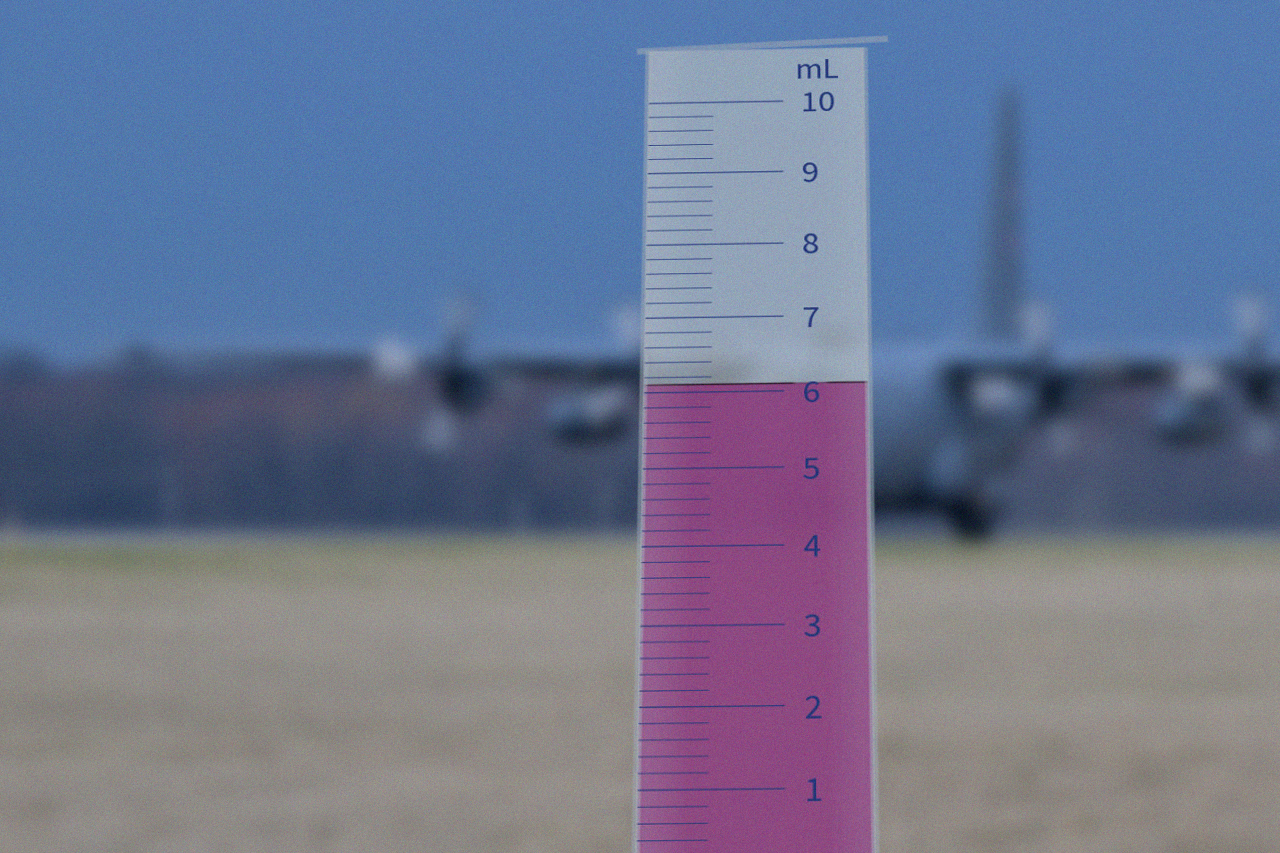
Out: mL 6.1
